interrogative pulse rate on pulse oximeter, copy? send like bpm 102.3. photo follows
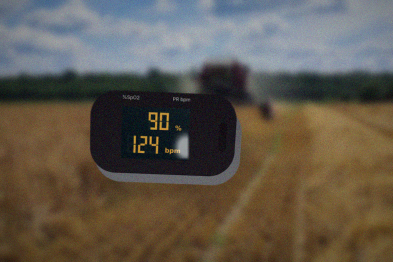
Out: bpm 124
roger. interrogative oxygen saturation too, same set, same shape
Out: % 90
